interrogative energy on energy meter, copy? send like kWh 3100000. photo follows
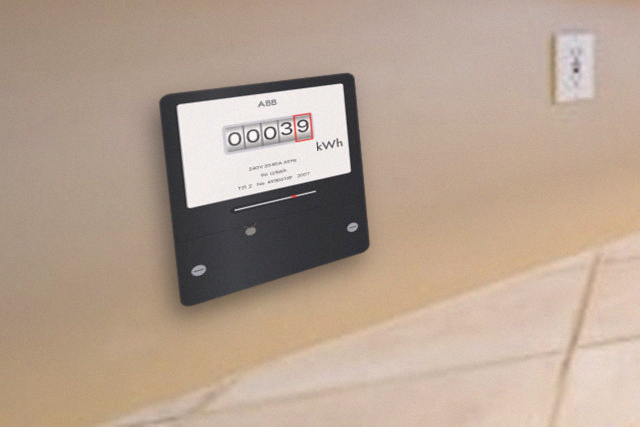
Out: kWh 3.9
